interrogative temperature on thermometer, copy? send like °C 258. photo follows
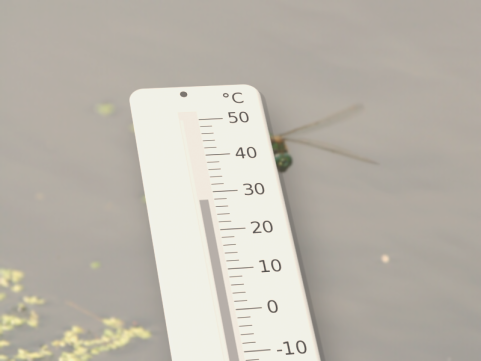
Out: °C 28
